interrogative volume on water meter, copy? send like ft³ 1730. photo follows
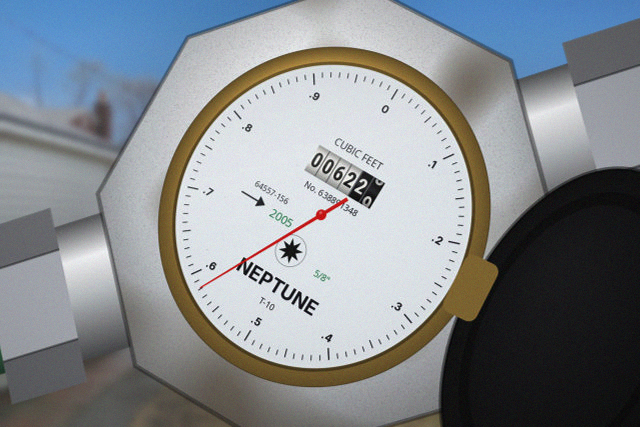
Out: ft³ 6228.58
